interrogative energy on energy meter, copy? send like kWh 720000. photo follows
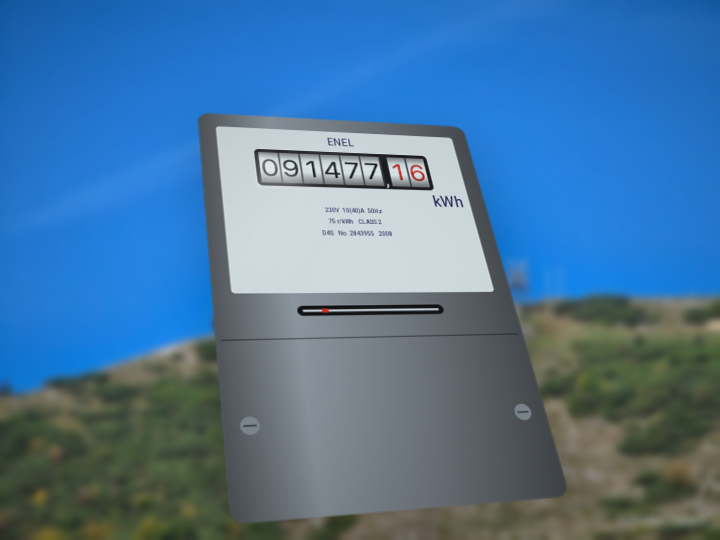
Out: kWh 91477.16
